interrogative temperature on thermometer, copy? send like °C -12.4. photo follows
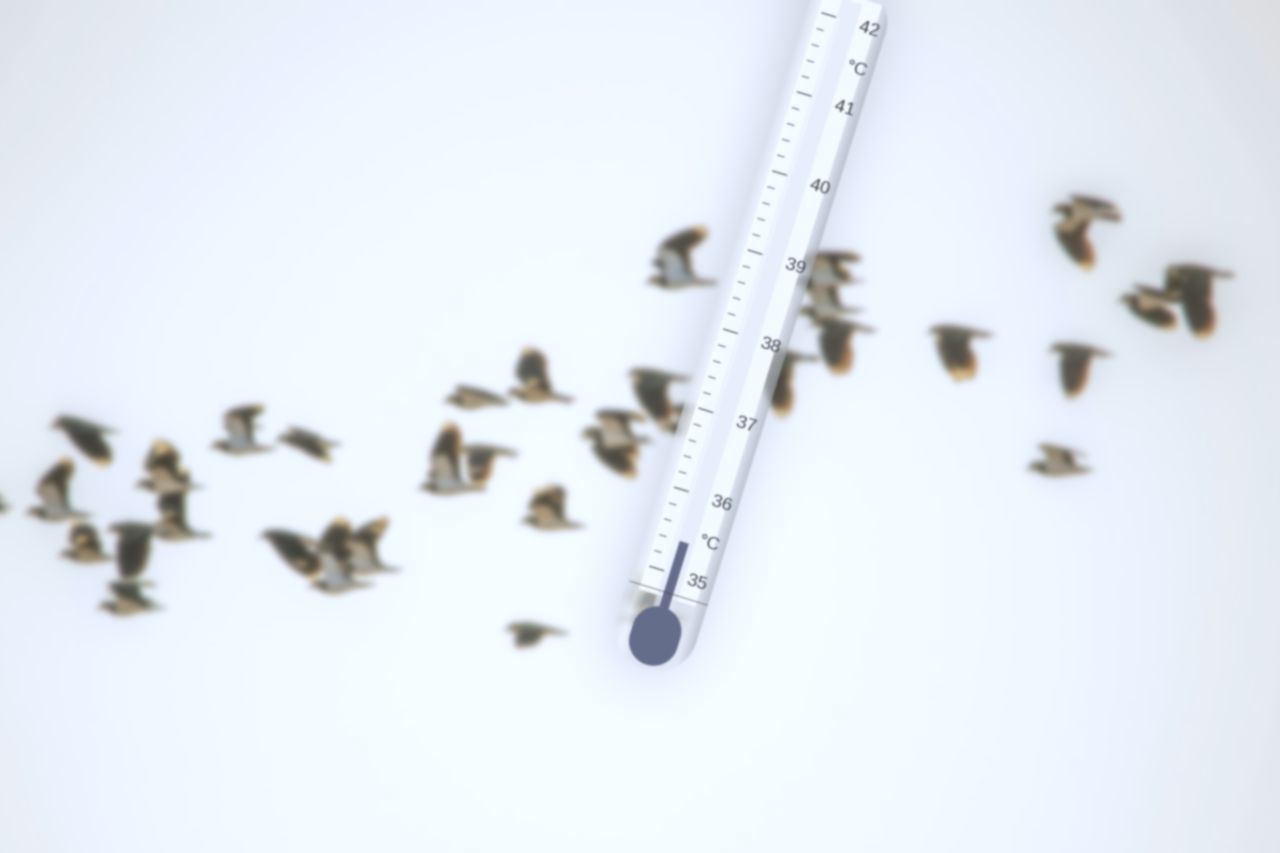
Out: °C 35.4
